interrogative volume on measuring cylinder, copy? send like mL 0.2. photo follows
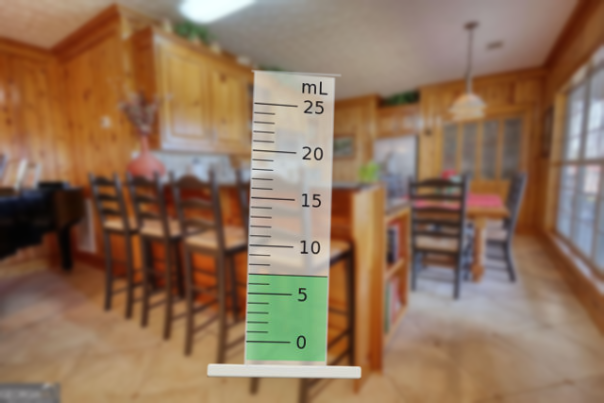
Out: mL 7
